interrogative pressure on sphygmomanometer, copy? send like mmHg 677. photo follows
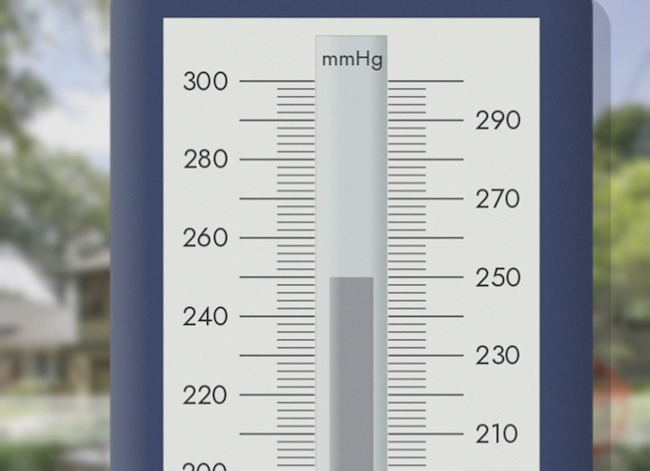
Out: mmHg 250
